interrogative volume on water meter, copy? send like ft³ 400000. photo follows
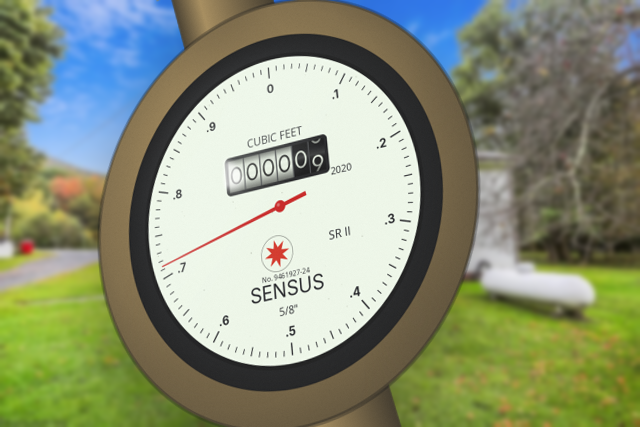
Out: ft³ 8.71
